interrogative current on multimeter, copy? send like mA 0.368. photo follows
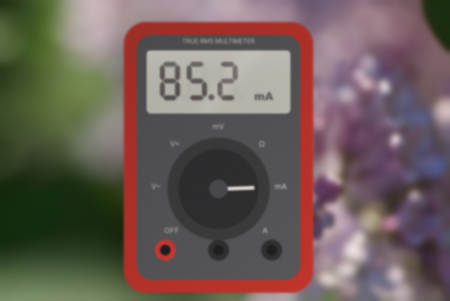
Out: mA 85.2
